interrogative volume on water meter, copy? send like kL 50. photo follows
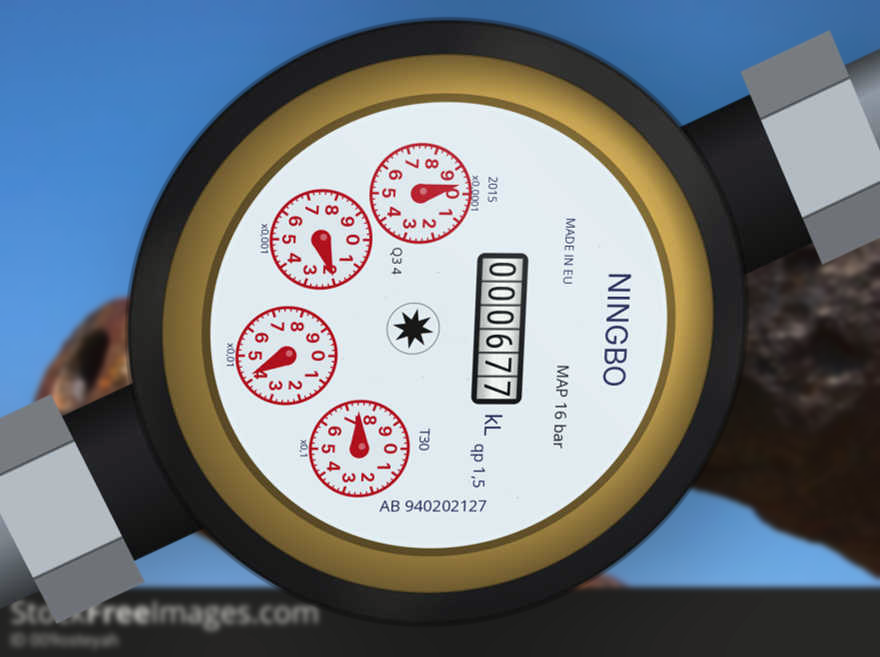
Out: kL 677.7419
